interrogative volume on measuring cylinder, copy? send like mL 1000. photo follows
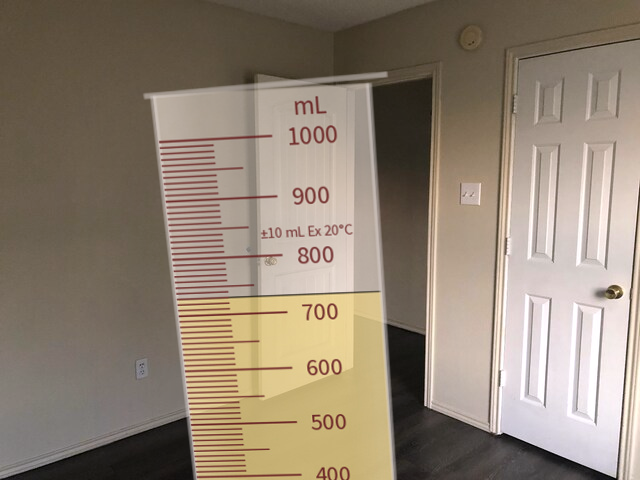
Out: mL 730
